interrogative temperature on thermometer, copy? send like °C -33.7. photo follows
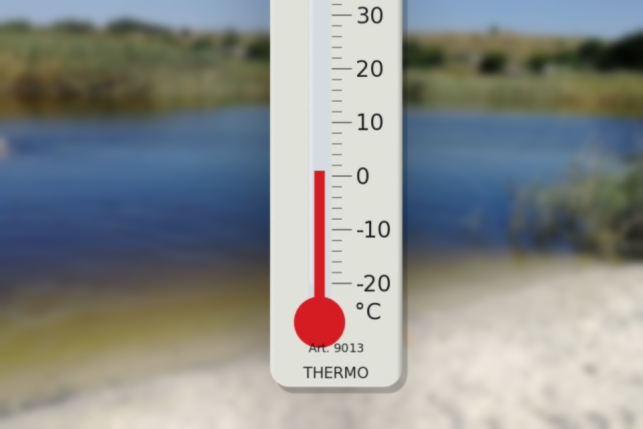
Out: °C 1
